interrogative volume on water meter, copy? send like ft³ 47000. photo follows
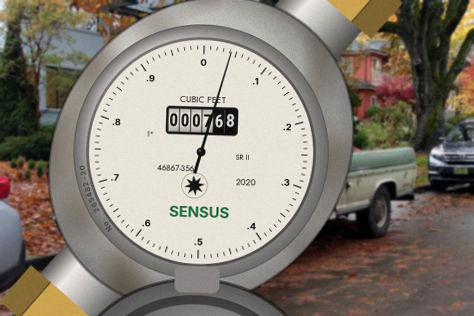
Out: ft³ 768.04
